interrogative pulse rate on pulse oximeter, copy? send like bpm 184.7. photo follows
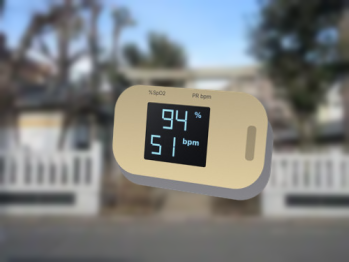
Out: bpm 51
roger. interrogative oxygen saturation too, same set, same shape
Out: % 94
